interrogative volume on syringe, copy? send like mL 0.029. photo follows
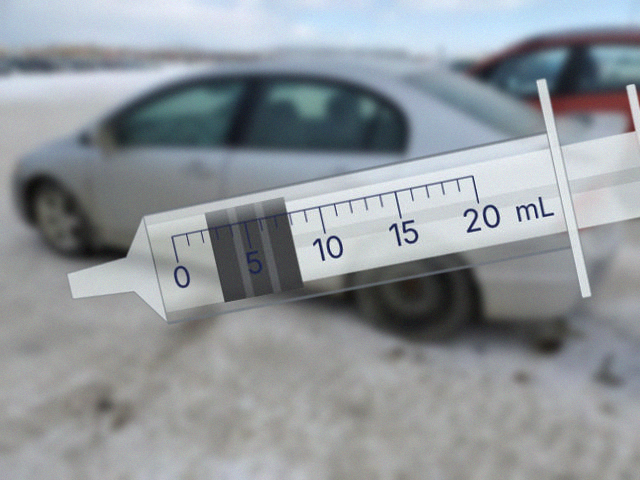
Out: mL 2.5
